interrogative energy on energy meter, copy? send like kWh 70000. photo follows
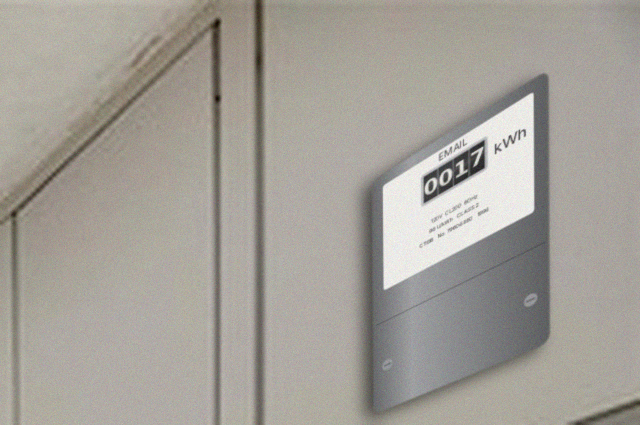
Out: kWh 17
